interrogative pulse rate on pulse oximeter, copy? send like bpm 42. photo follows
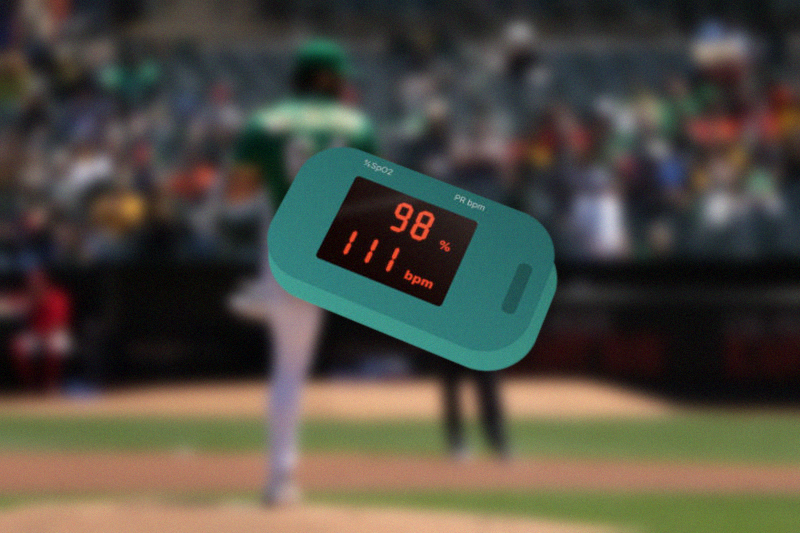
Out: bpm 111
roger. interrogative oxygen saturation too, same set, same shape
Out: % 98
